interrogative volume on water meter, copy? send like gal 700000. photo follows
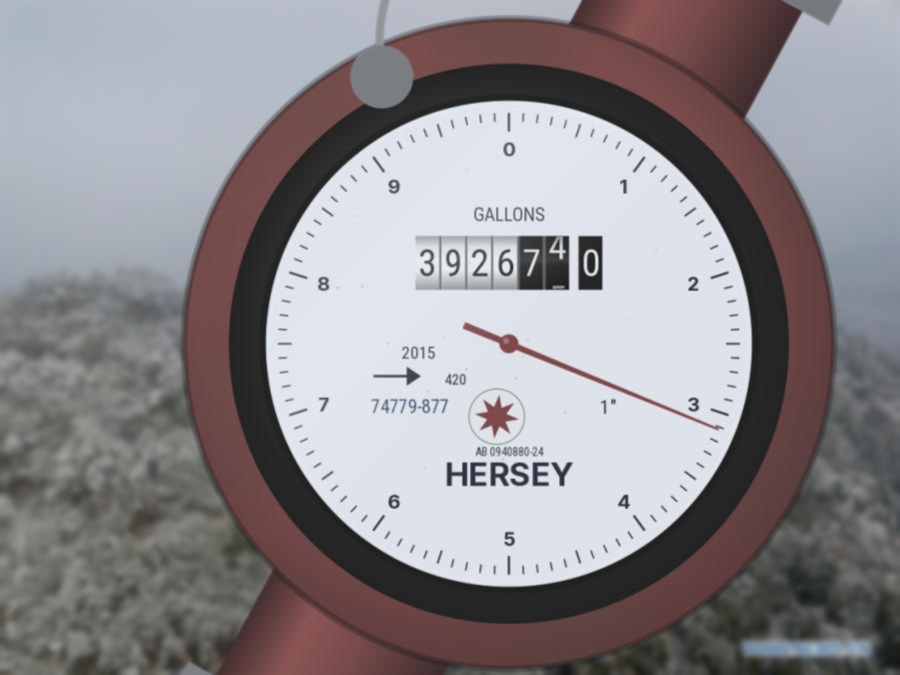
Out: gal 3926743.1
